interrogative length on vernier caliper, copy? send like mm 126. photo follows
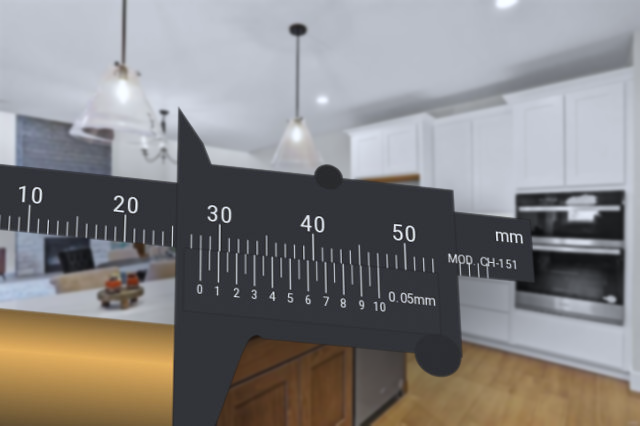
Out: mm 28.0
